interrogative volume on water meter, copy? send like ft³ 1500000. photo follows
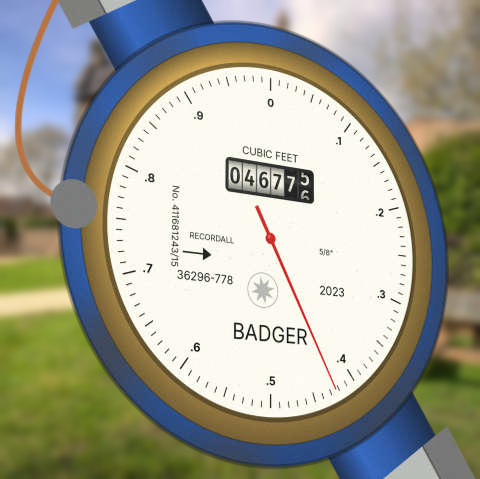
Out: ft³ 46775.42
